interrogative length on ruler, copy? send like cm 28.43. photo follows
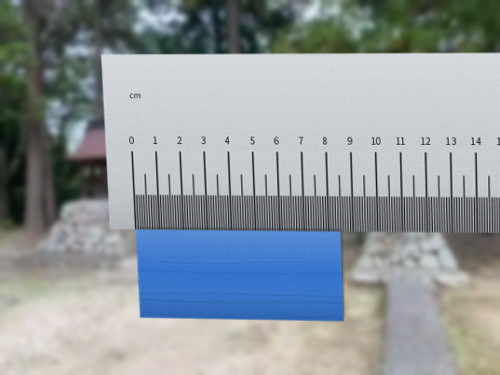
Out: cm 8.5
